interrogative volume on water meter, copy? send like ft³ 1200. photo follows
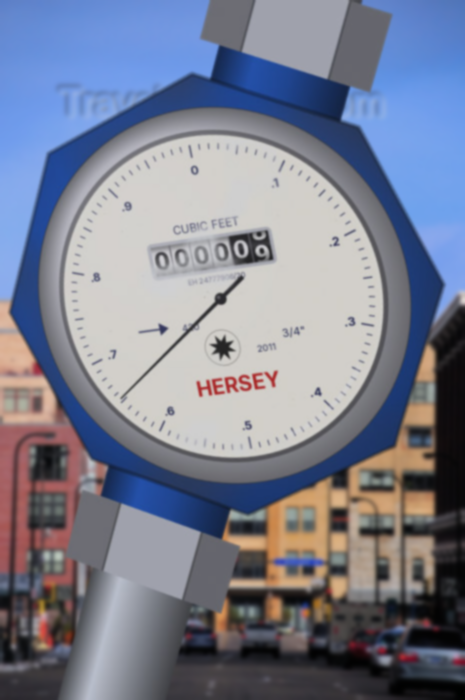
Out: ft³ 8.65
